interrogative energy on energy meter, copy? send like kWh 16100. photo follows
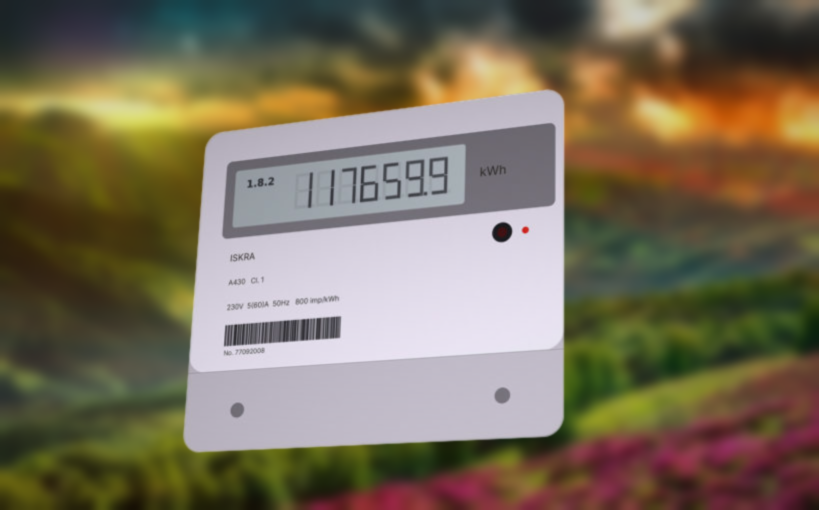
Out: kWh 117659.9
